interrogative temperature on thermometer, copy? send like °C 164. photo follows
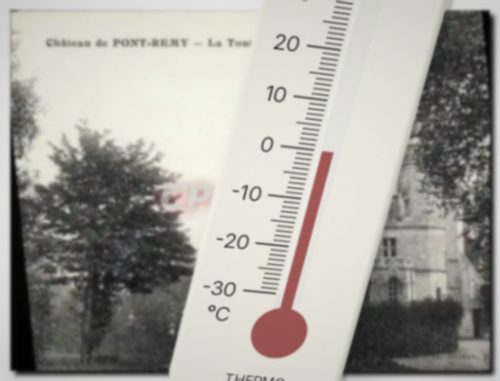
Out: °C 0
